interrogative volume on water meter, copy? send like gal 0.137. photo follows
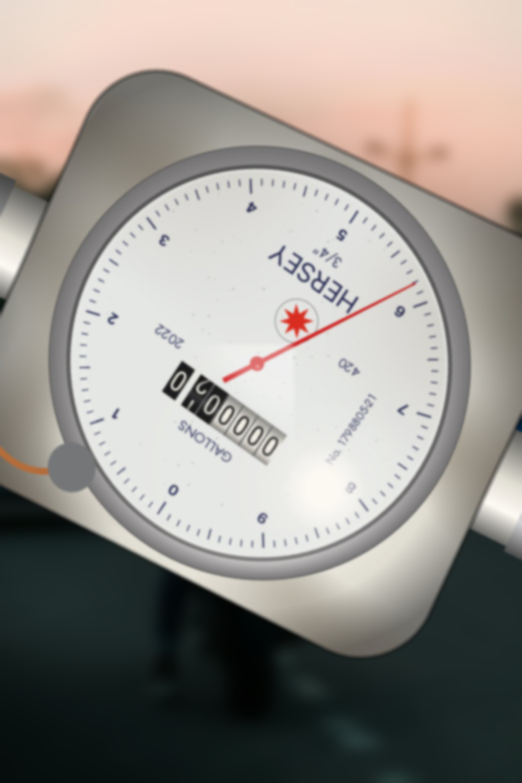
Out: gal 15.8
